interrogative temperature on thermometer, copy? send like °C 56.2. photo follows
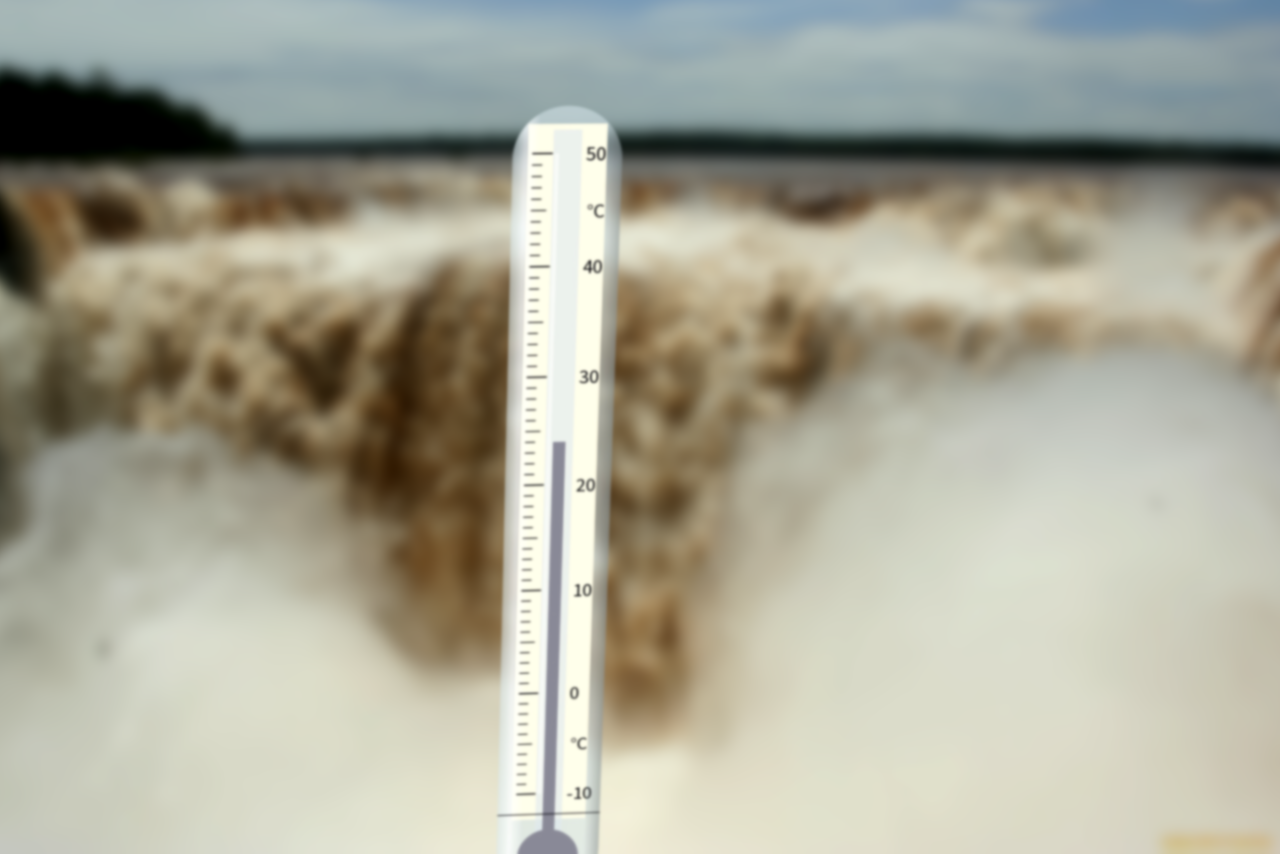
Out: °C 24
